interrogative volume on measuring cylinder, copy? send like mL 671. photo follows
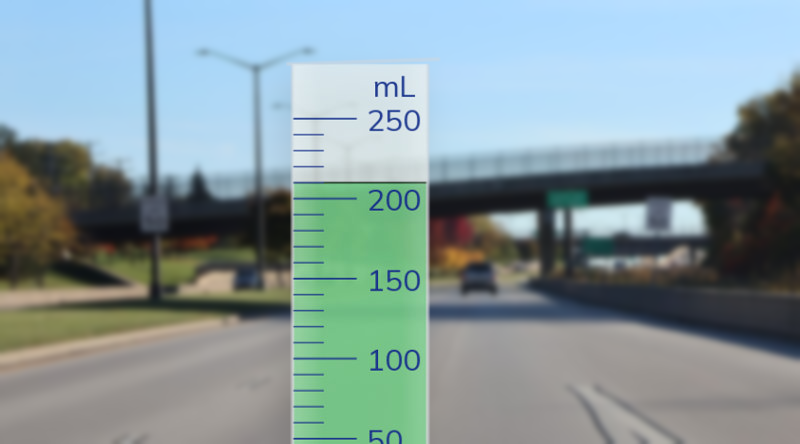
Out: mL 210
